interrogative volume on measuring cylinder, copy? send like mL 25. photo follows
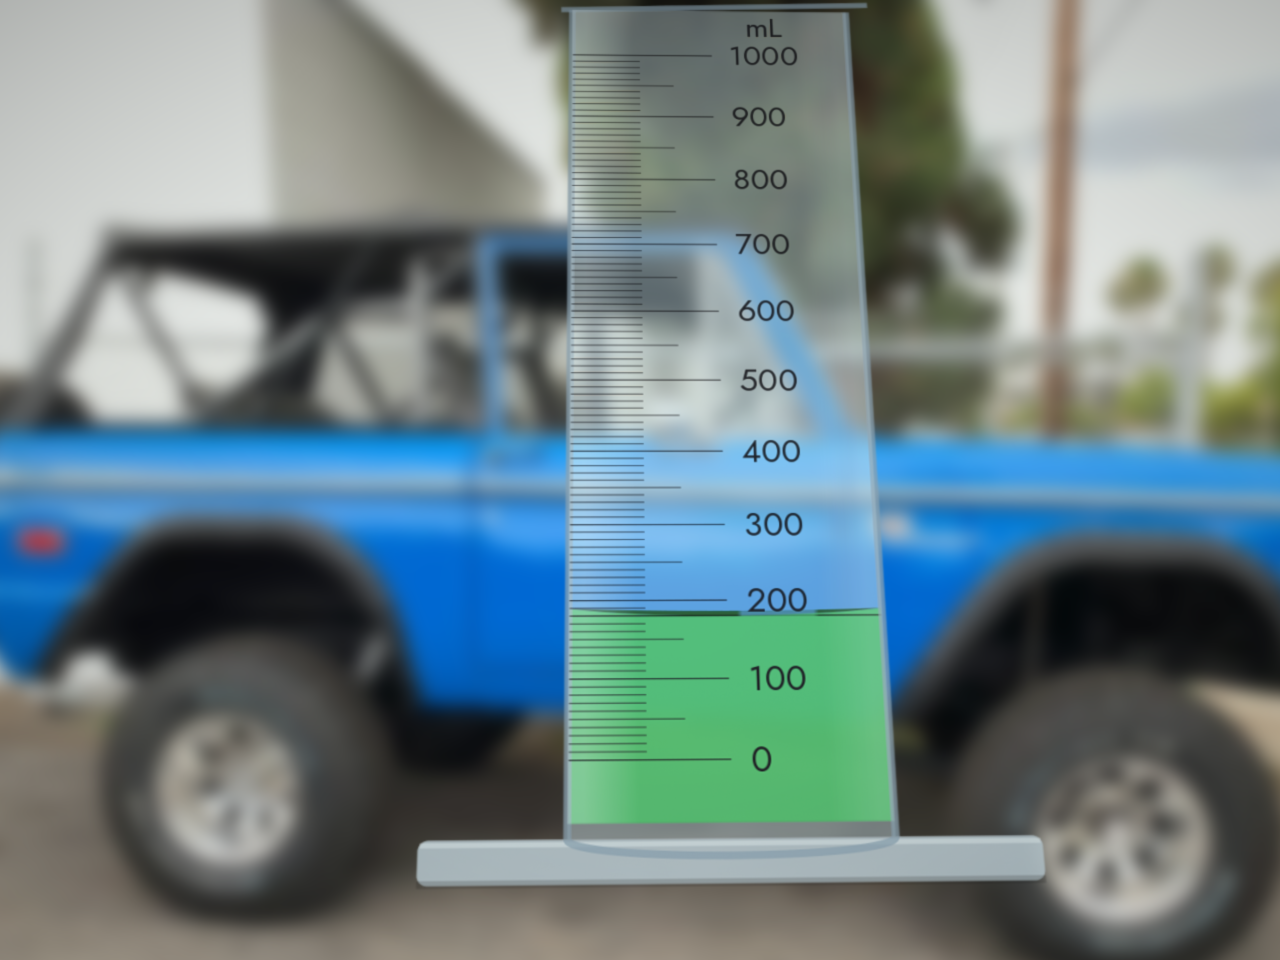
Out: mL 180
